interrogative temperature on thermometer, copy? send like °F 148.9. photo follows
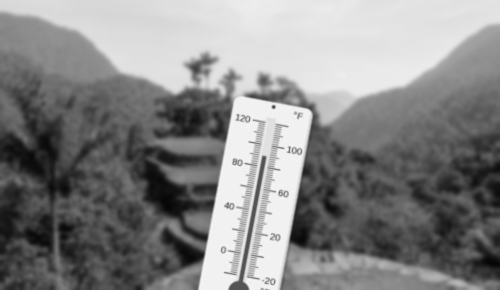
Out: °F 90
